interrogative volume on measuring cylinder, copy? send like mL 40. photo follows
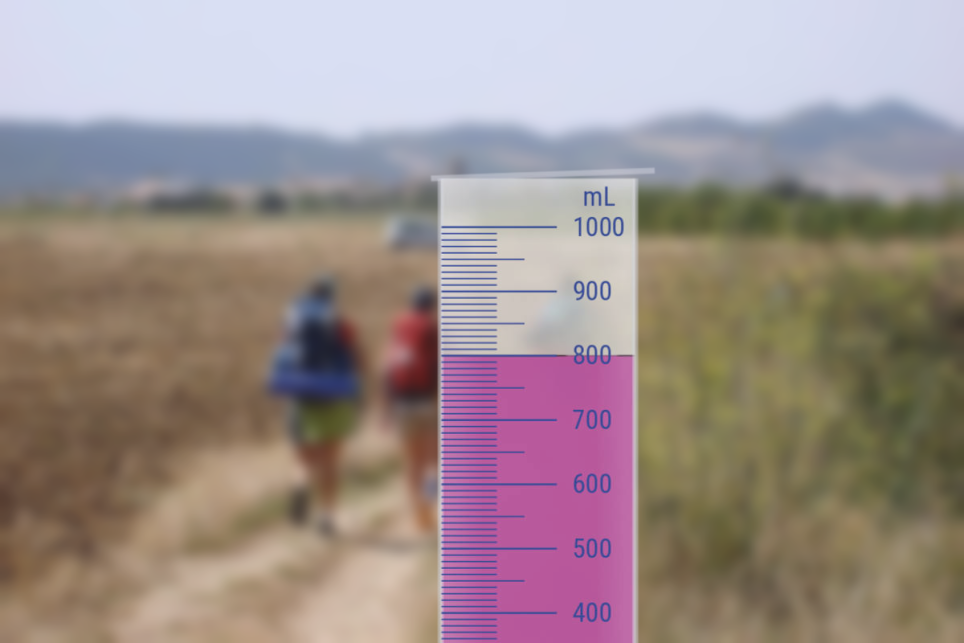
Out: mL 800
